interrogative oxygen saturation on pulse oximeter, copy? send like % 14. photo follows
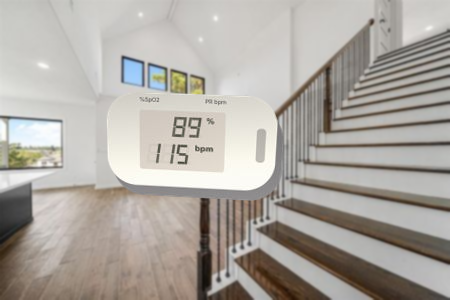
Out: % 89
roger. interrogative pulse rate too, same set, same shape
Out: bpm 115
